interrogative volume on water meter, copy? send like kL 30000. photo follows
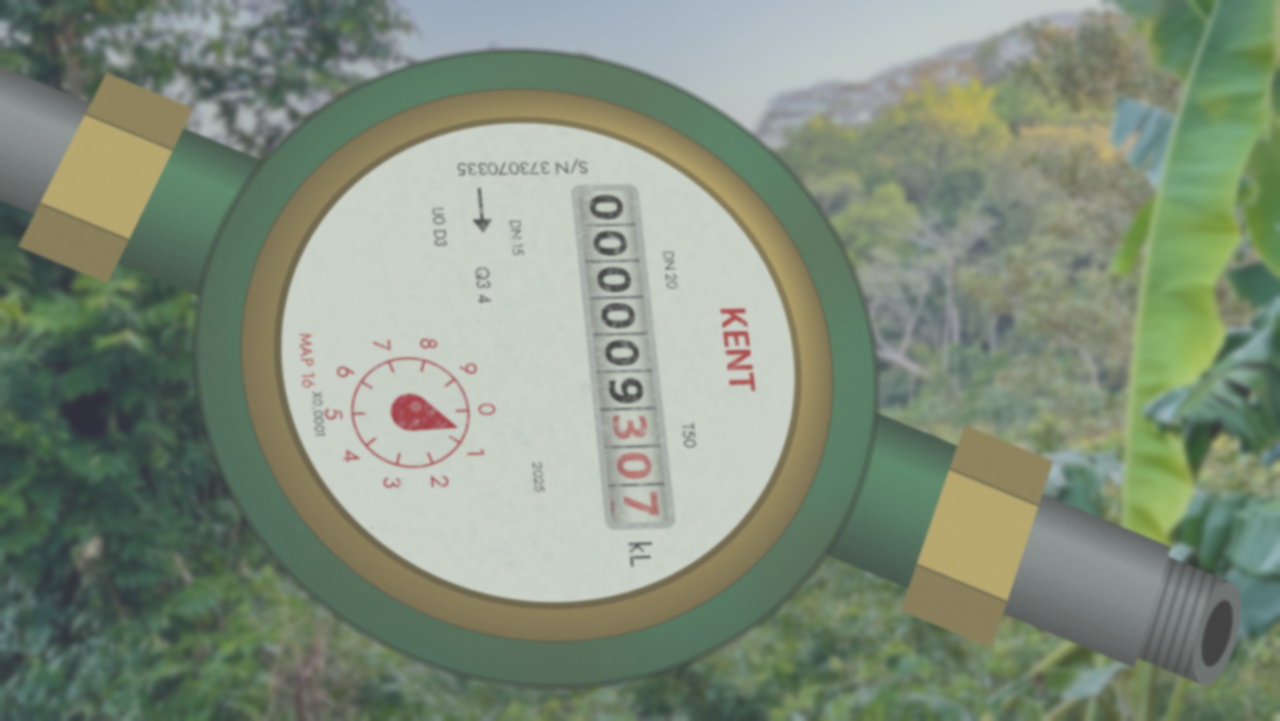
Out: kL 9.3070
